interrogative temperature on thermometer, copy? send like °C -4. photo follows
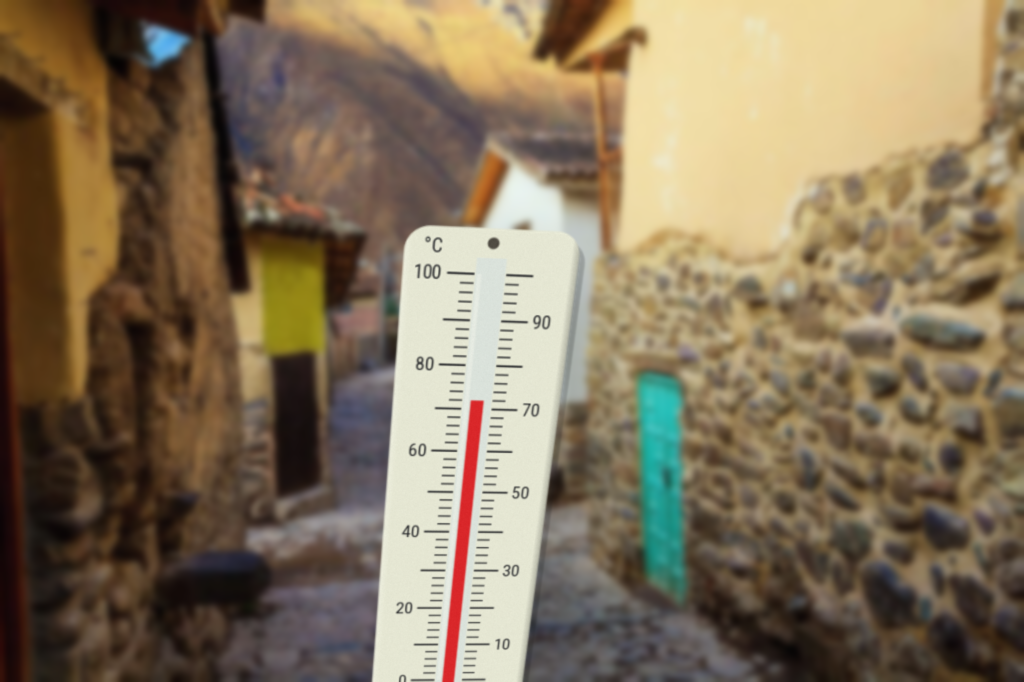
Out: °C 72
